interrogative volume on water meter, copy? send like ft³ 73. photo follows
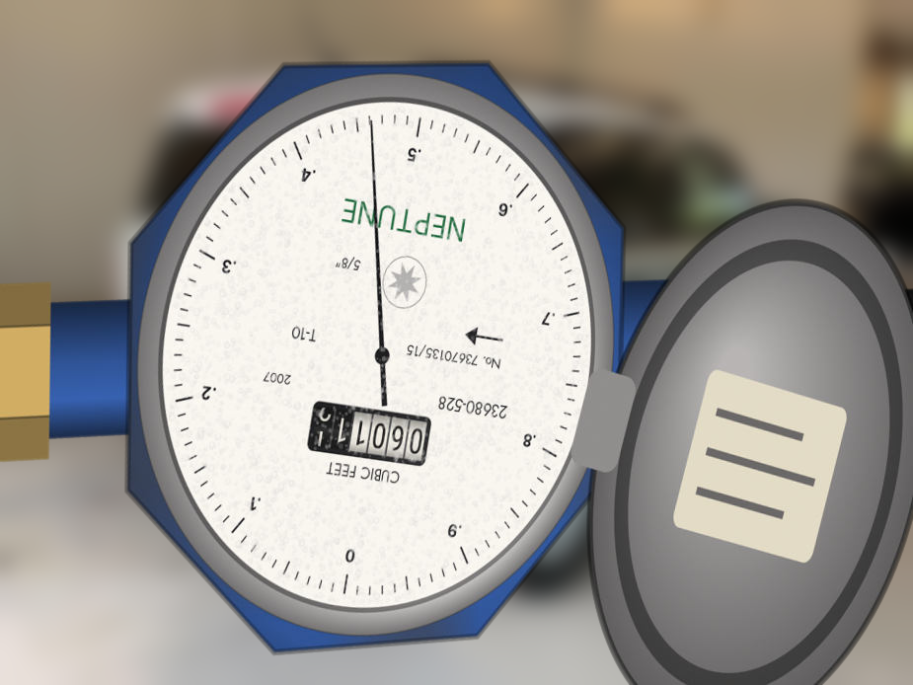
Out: ft³ 60111.46
